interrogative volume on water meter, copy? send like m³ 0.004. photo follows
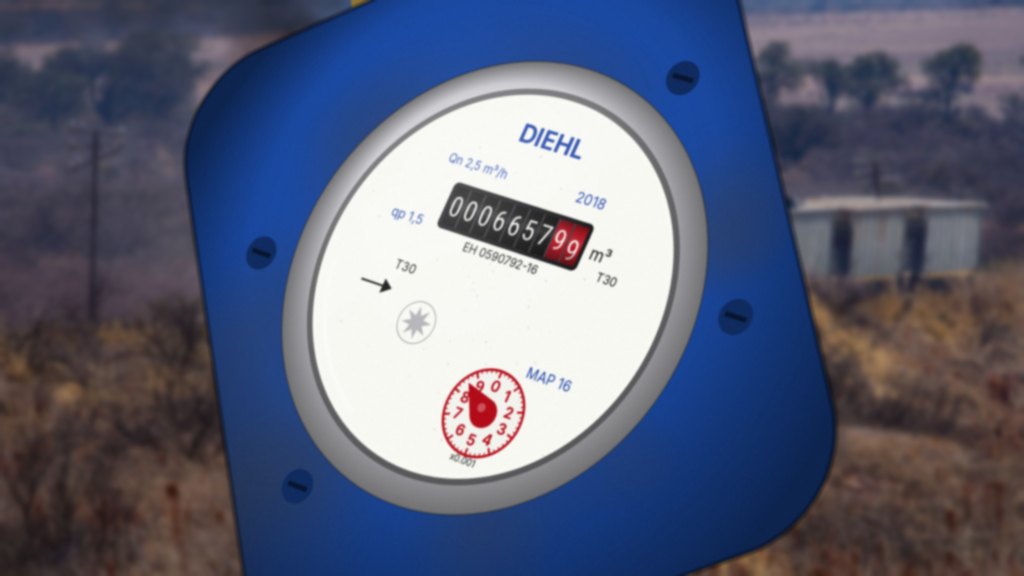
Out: m³ 6657.988
